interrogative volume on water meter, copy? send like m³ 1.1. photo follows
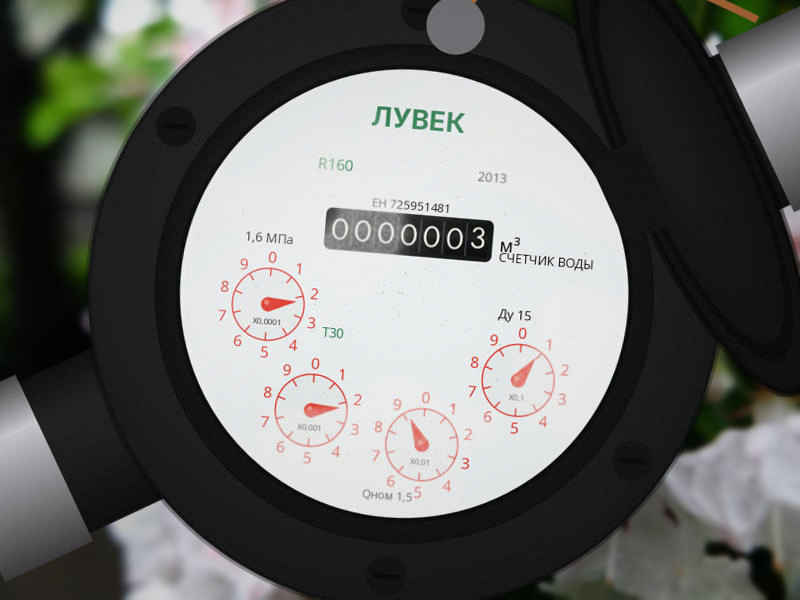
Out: m³ 3.0922
